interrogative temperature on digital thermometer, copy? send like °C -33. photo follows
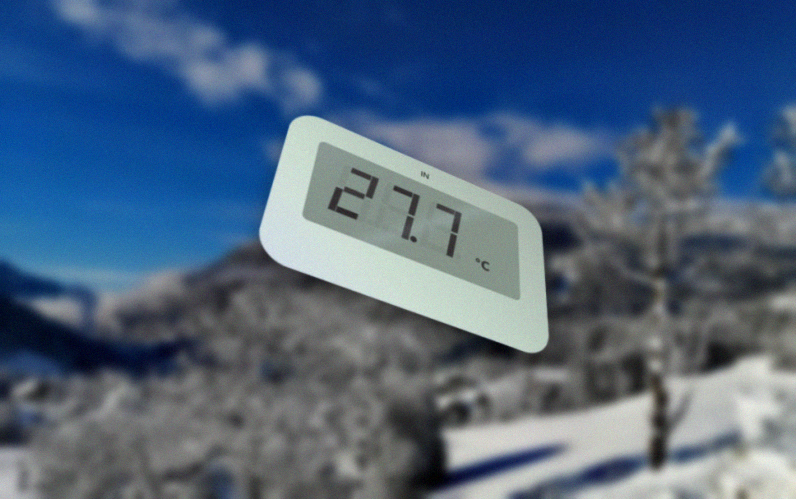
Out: °C 27.7
